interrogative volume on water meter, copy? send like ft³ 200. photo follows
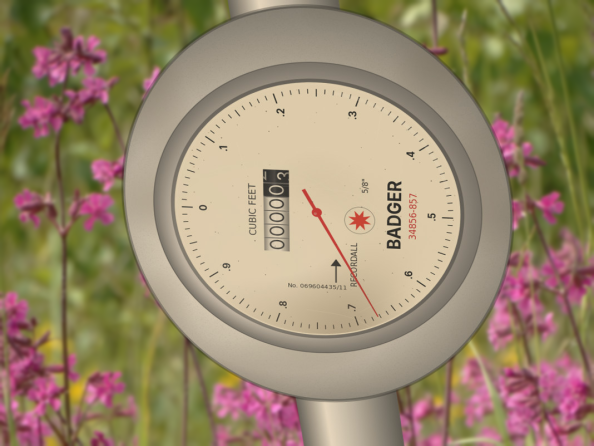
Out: ft³ 2.67
